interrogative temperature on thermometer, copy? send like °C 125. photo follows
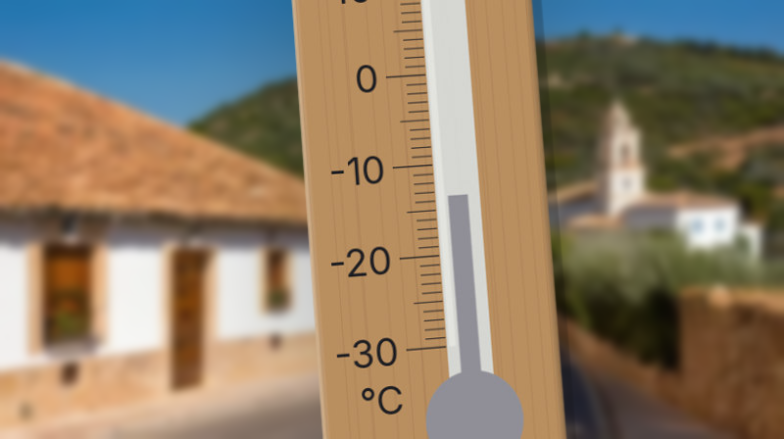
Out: °C -13.5
